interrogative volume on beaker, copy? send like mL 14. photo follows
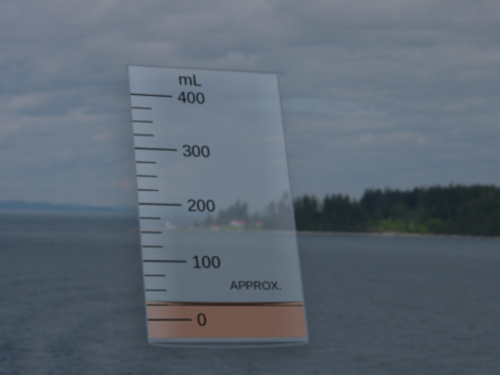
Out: mL 25
